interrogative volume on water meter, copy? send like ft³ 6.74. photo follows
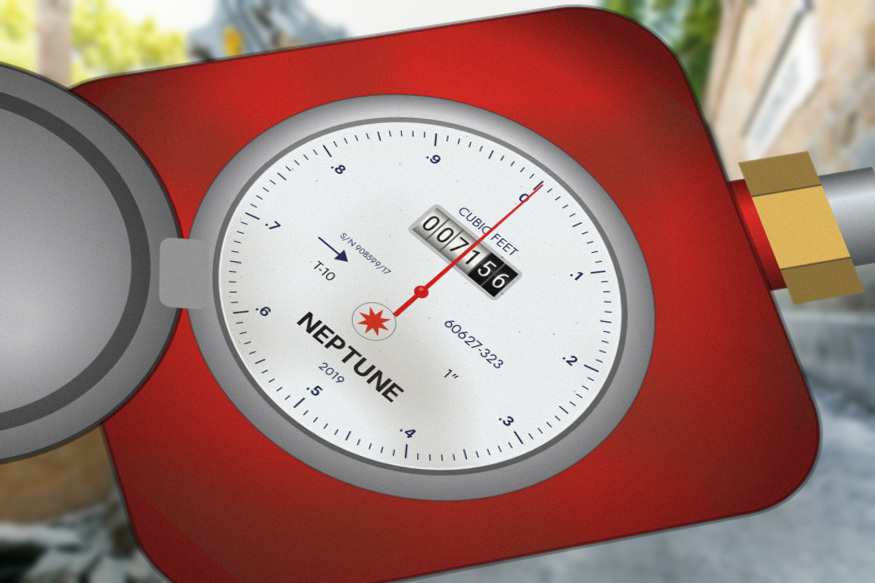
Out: ft³ 7156.00
